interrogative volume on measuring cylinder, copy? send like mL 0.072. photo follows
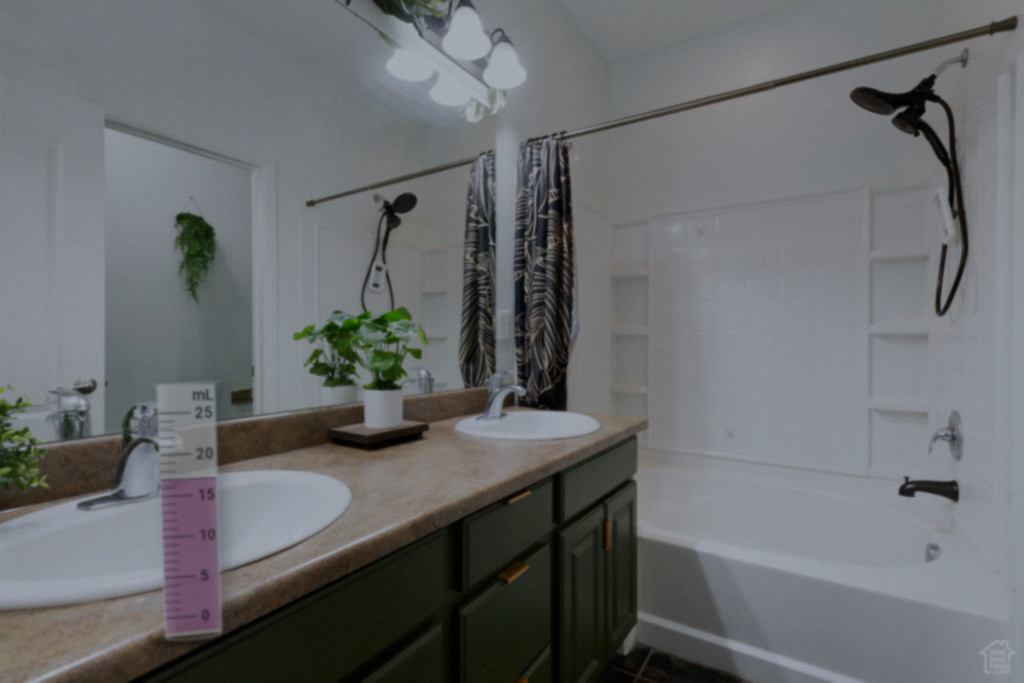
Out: mL 17
